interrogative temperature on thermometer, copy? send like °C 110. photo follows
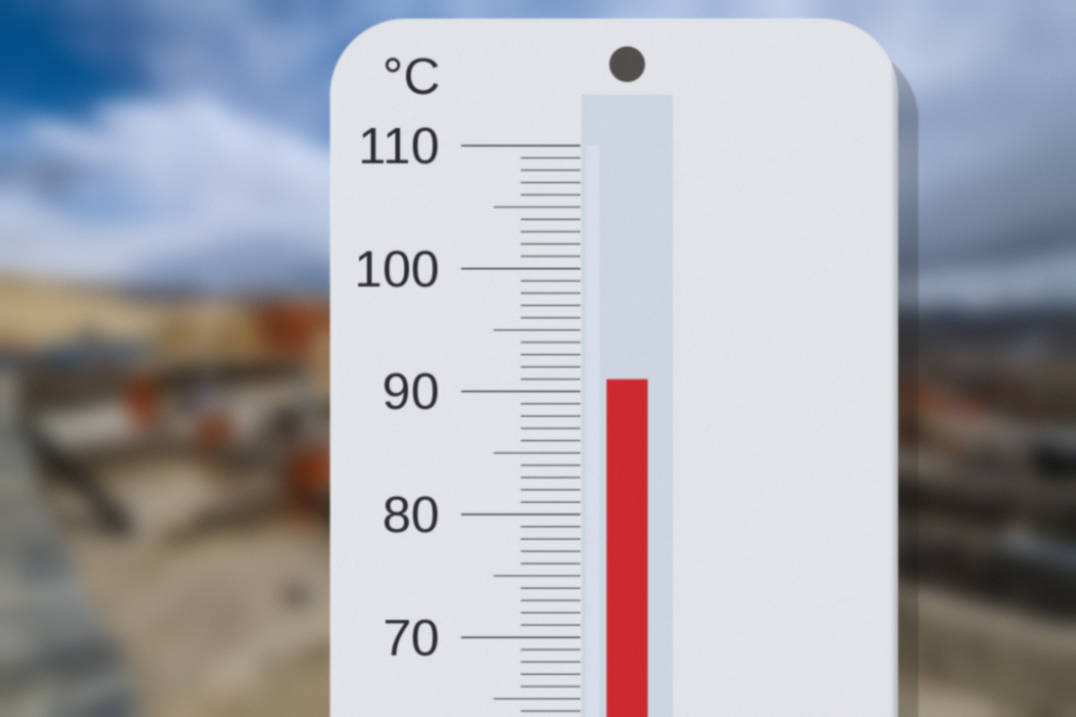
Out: °C 91
